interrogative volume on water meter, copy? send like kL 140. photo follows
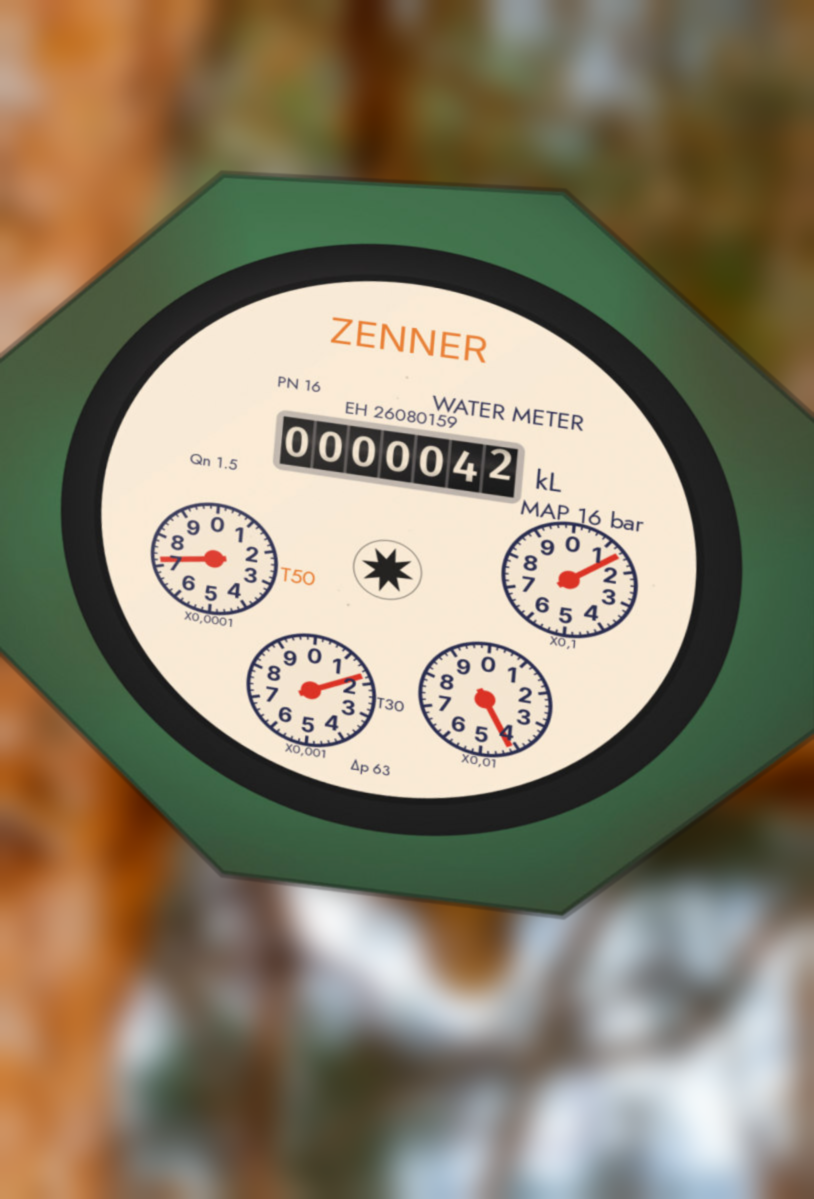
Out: kL 42.1417
